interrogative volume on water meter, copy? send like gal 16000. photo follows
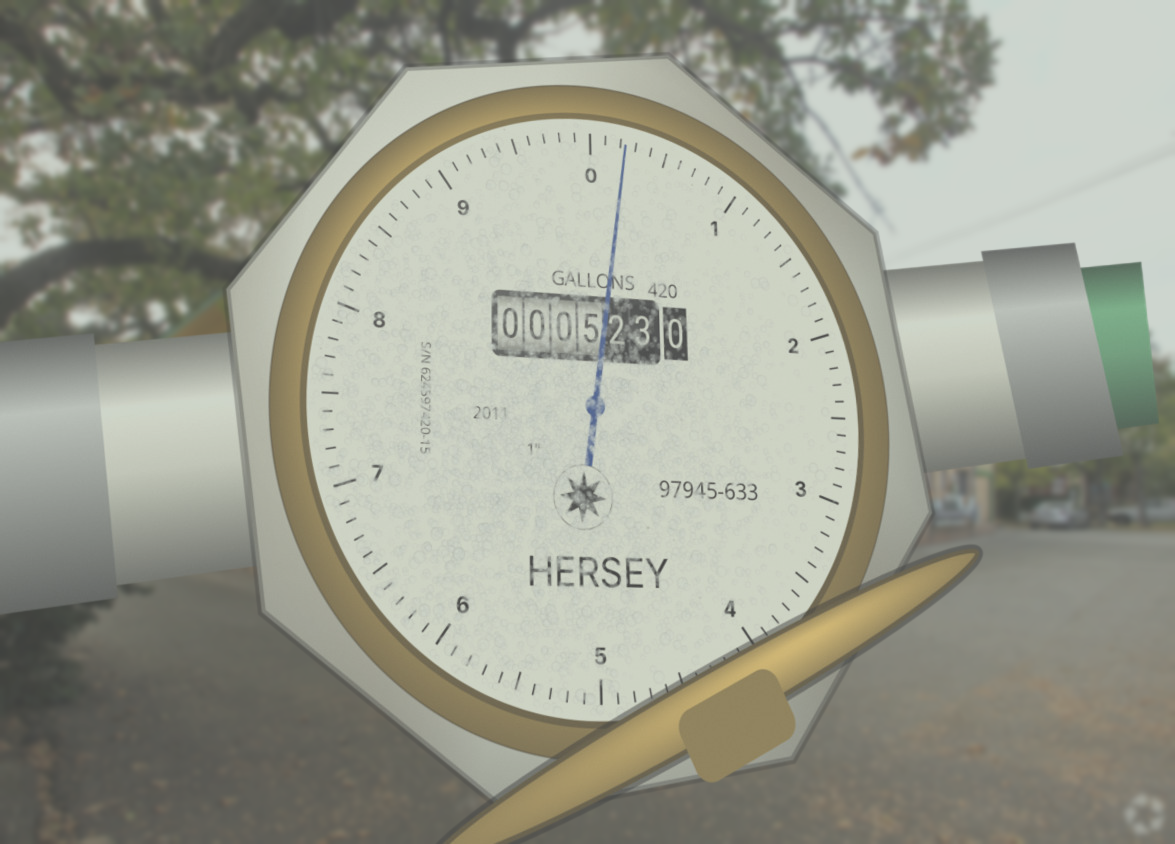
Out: gal 5230.2
